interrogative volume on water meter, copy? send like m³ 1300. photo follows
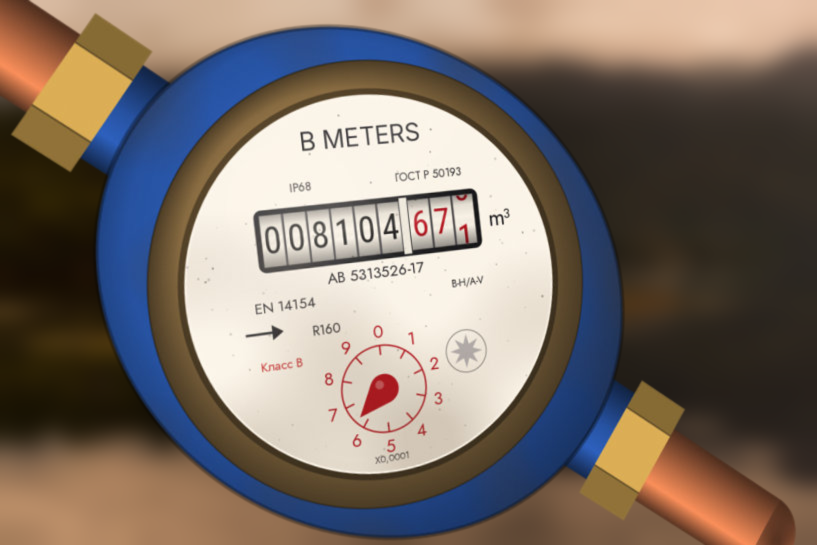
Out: m³ 8104.6706
